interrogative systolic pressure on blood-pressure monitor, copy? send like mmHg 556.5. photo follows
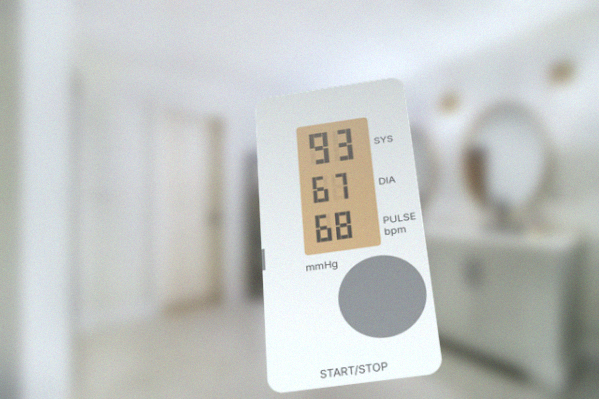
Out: mmHg 93
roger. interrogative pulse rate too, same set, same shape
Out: bpm 68
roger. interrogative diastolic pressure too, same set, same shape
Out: mmHg 67
